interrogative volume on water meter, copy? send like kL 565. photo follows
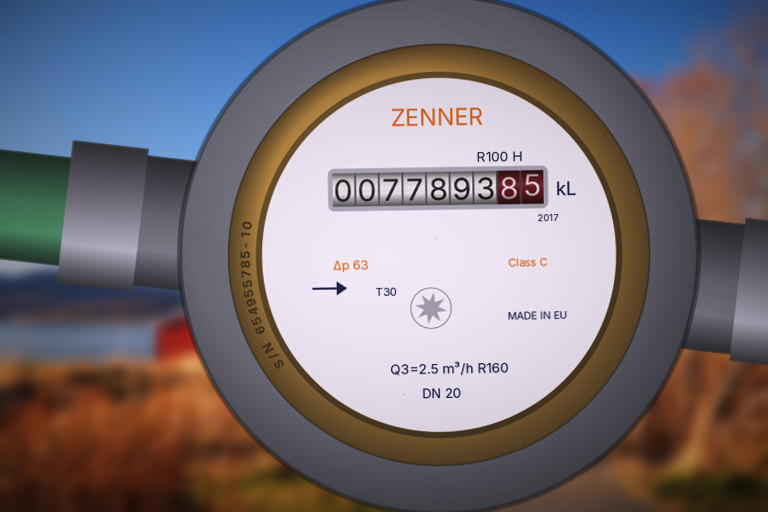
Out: kL 77893.85
